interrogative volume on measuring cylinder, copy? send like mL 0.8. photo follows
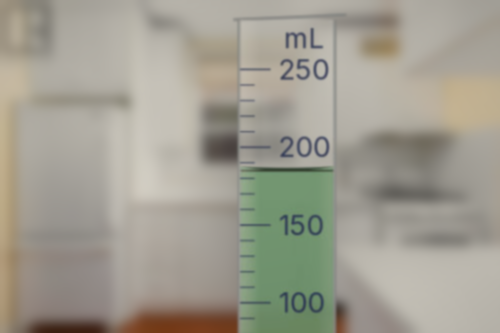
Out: mL 185
